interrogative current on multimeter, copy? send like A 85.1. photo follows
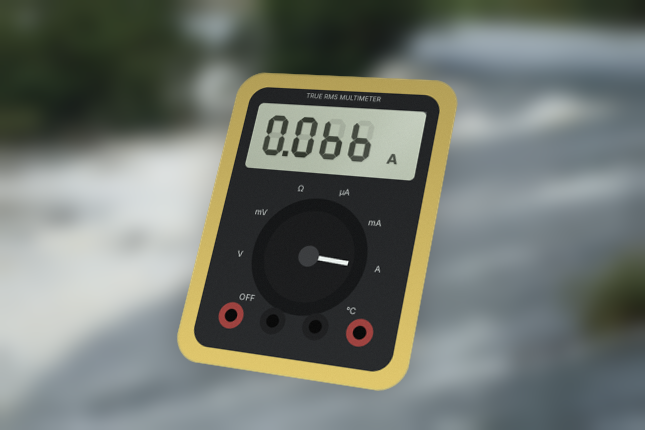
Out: A 0.066
